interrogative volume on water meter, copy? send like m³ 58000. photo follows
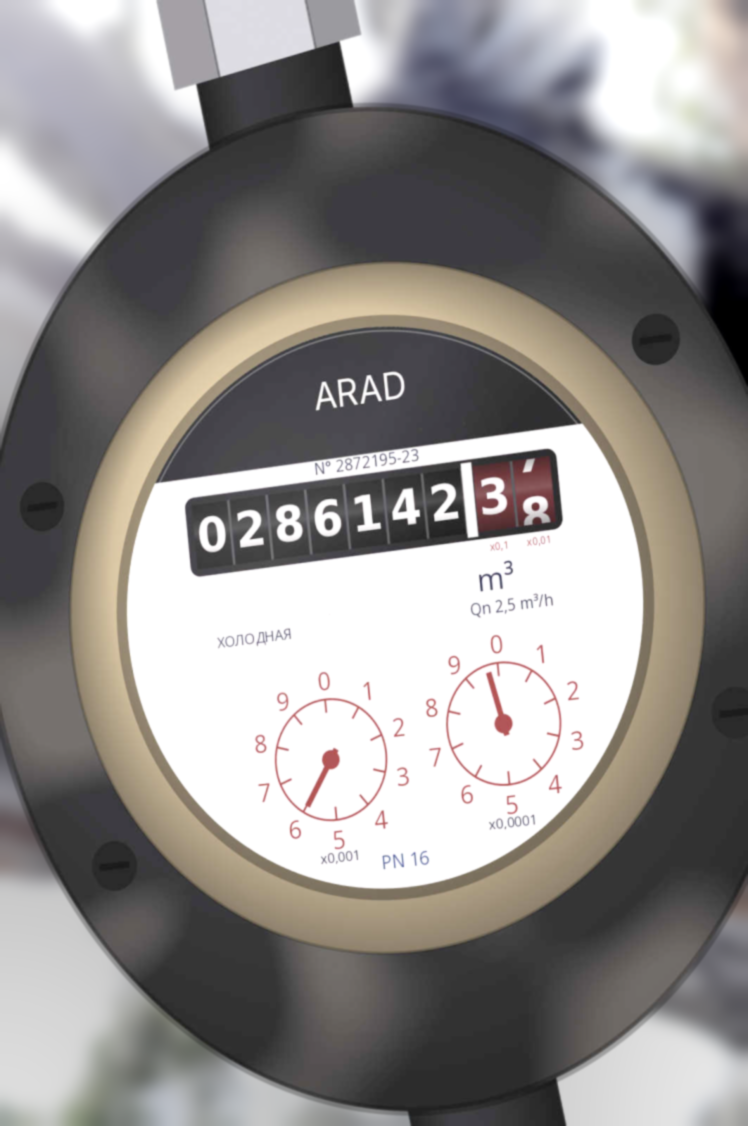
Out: m³ 286142.3759
